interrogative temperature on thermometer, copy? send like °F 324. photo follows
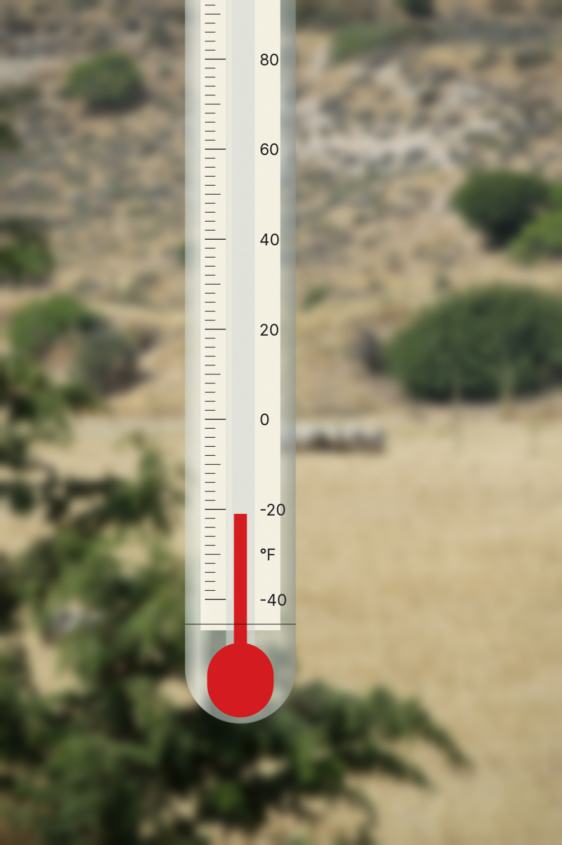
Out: °F -21
